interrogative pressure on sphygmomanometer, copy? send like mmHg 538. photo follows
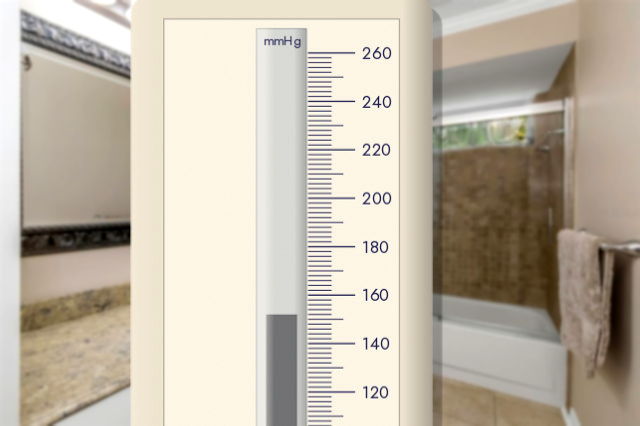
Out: mmHg 152
